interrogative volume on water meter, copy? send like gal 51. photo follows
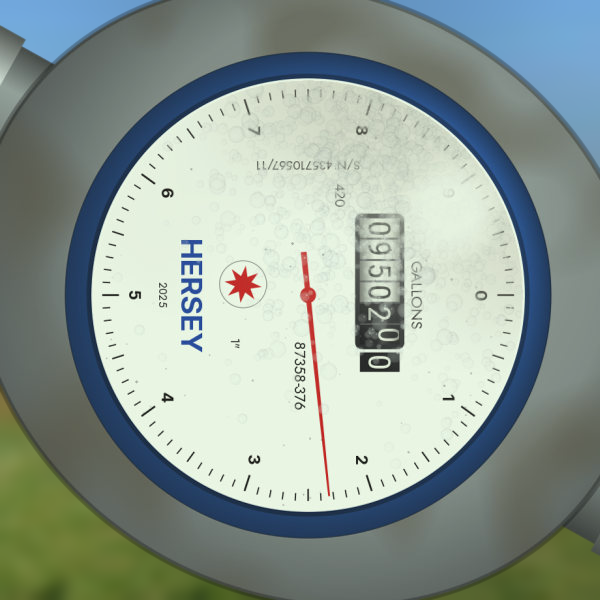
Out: gal 950202.3
